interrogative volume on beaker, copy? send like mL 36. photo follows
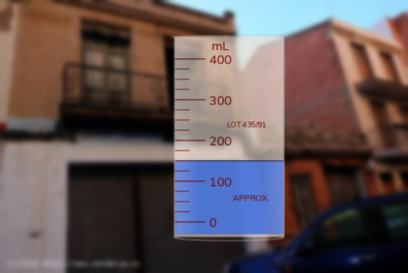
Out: mL 150
